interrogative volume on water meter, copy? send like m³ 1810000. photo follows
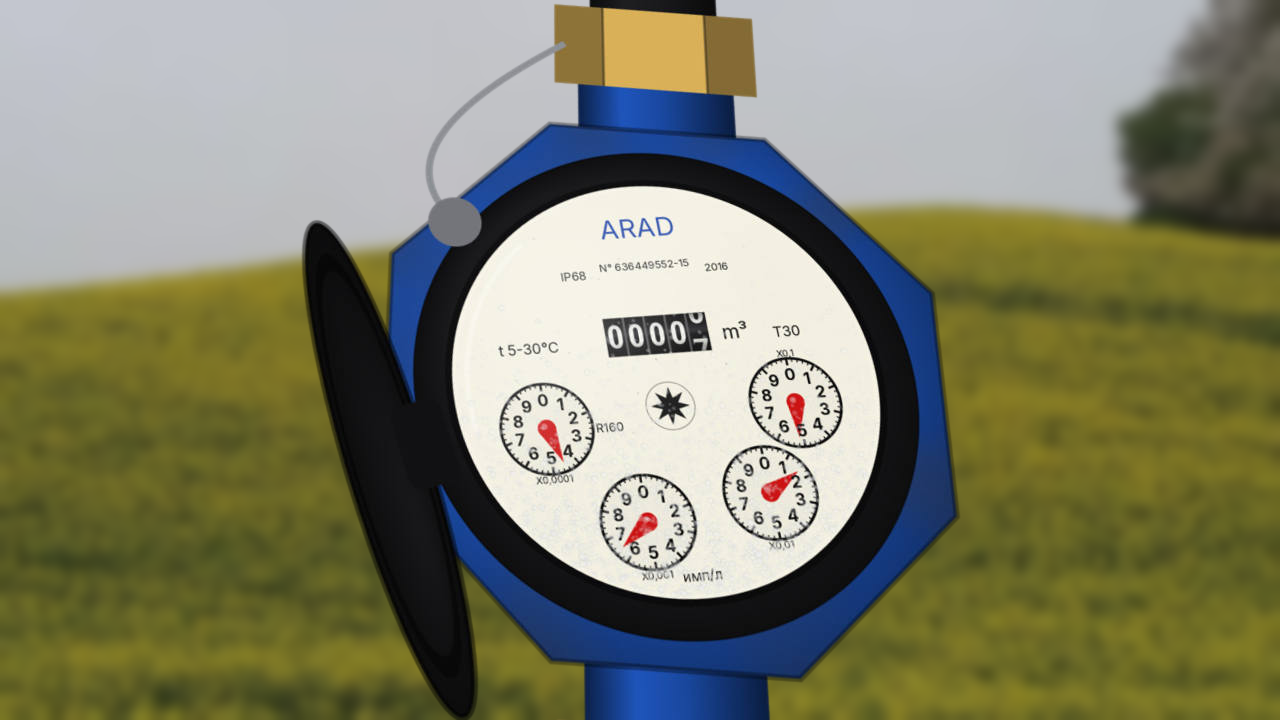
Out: m³ 6.5164
